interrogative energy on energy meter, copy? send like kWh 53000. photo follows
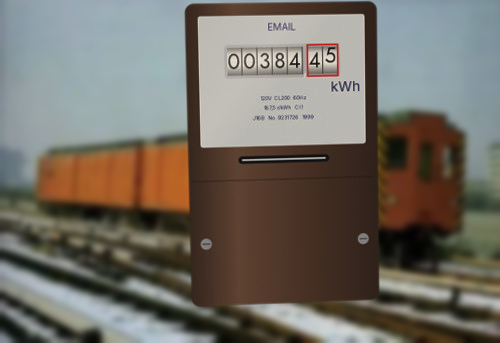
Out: kWh 384.45
